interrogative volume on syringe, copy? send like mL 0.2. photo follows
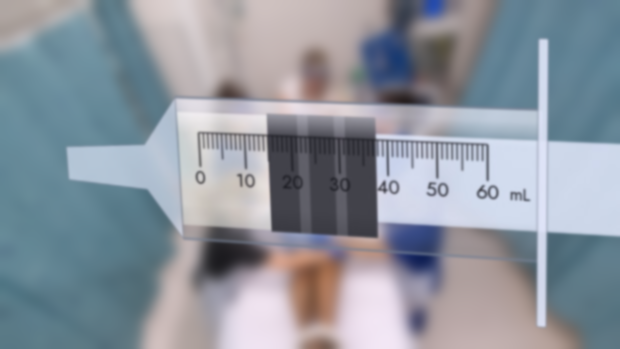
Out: mL 15
